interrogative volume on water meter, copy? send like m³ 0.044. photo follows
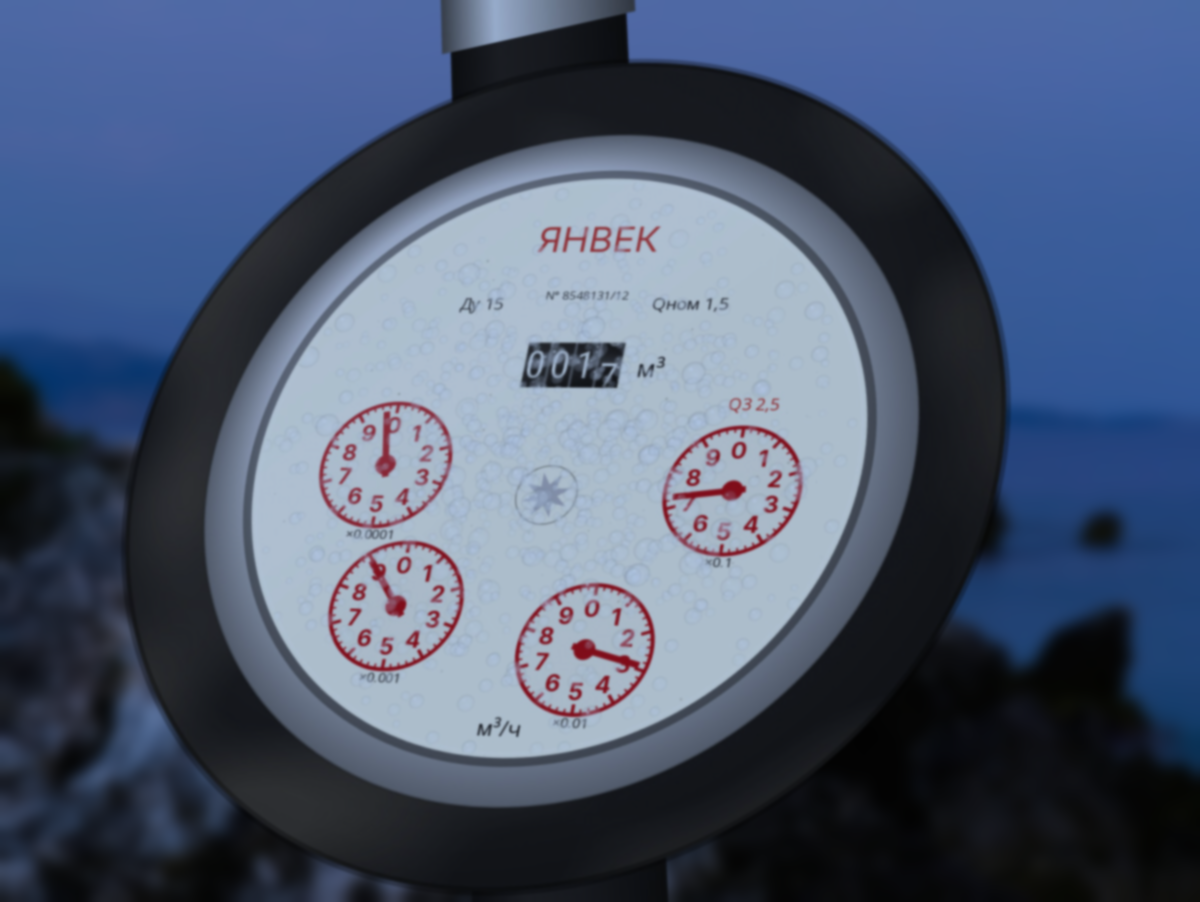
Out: m³ 16.7289
